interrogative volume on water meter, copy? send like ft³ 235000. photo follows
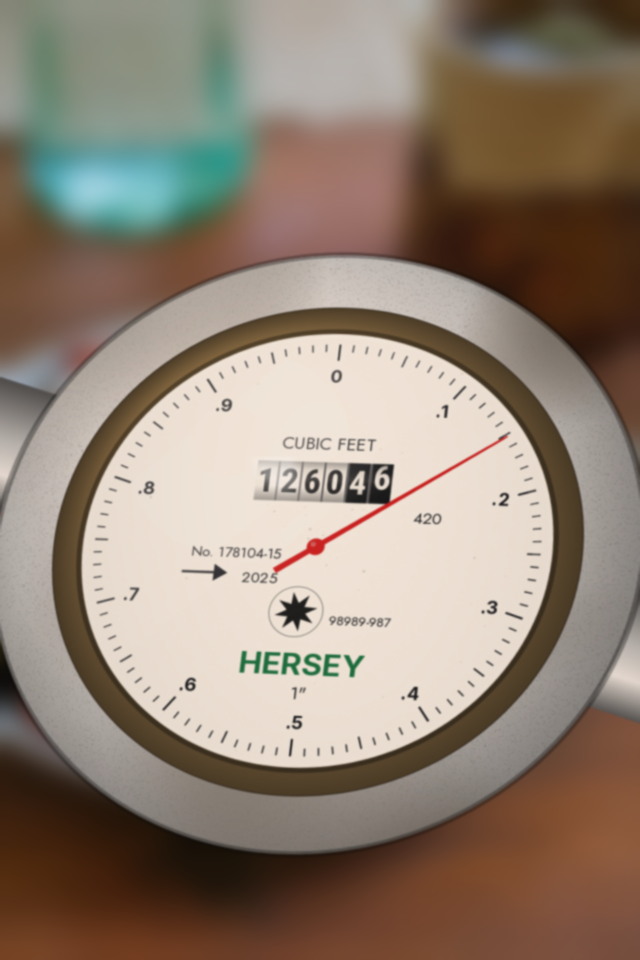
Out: ft³ 126046.15
